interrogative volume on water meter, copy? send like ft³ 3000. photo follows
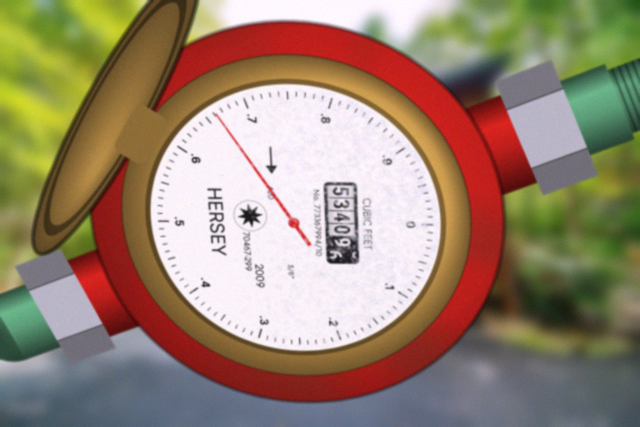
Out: ft³ 534095.66
